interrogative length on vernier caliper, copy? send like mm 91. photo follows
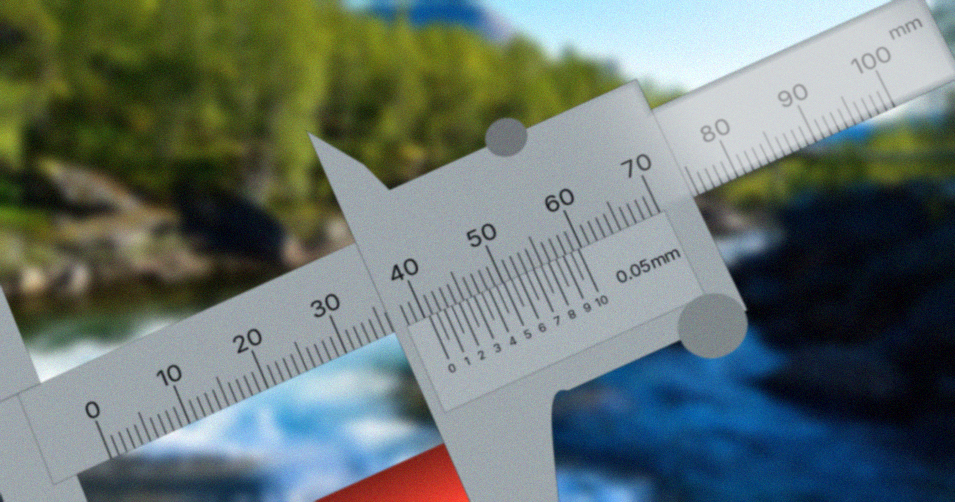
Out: mm 40.6
